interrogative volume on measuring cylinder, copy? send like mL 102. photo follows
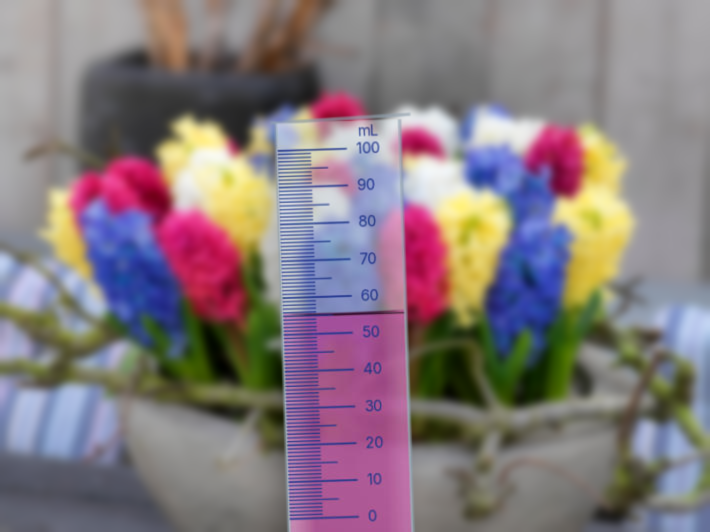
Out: mL 55
